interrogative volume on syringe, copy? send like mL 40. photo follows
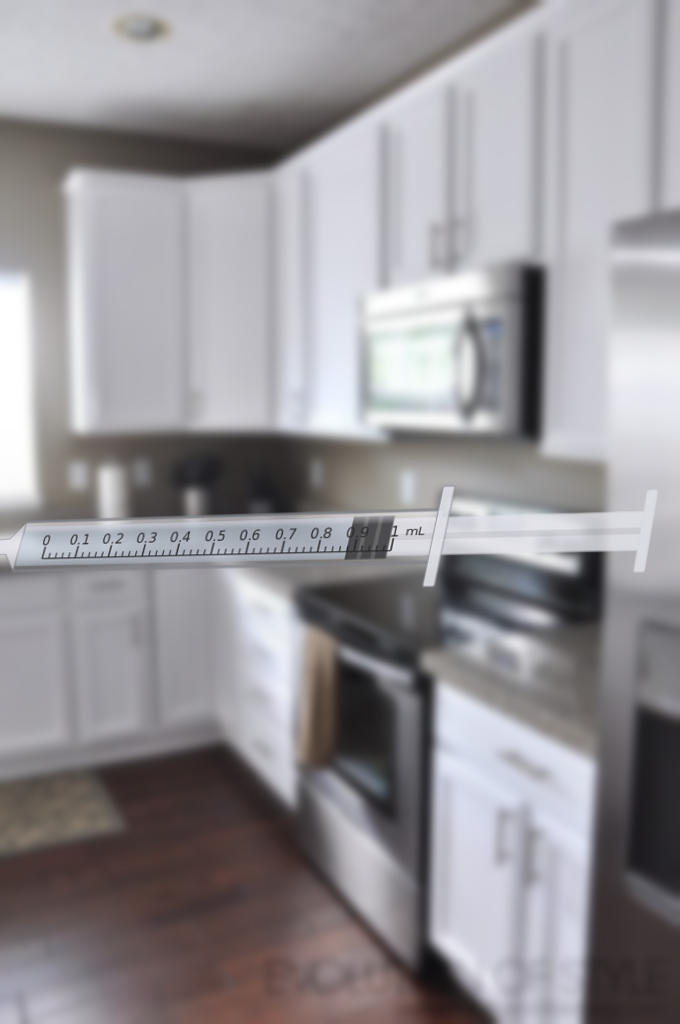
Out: mL 0.88
